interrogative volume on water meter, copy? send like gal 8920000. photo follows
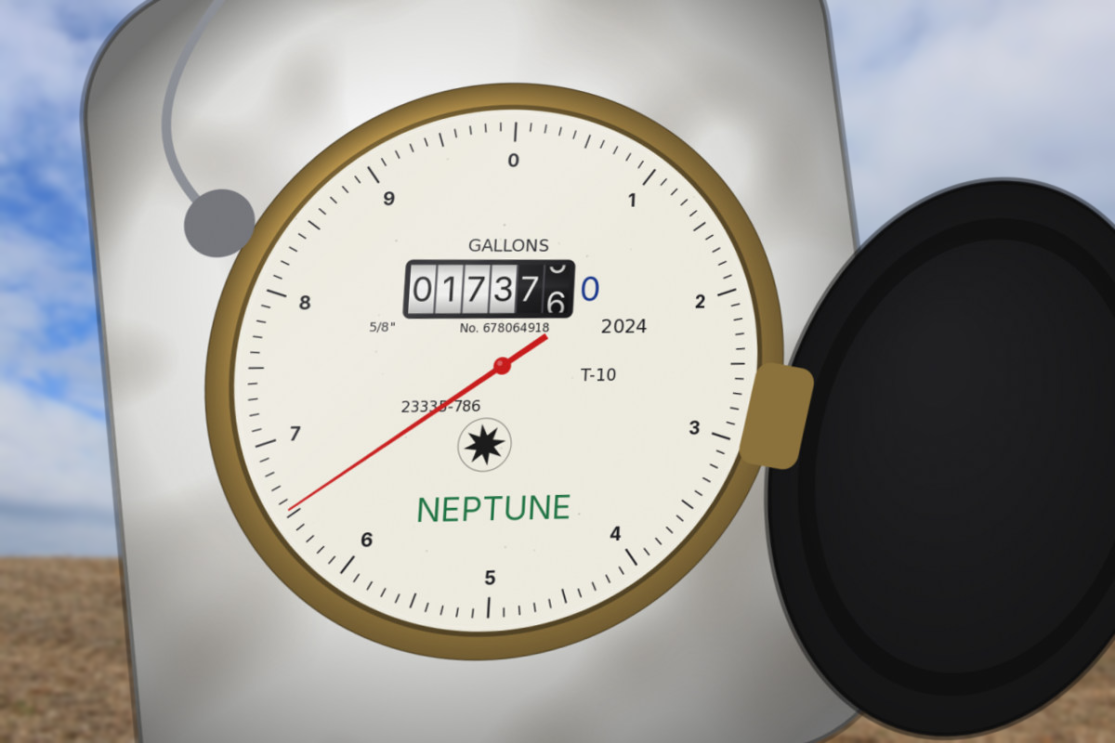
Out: gal 173756.5
